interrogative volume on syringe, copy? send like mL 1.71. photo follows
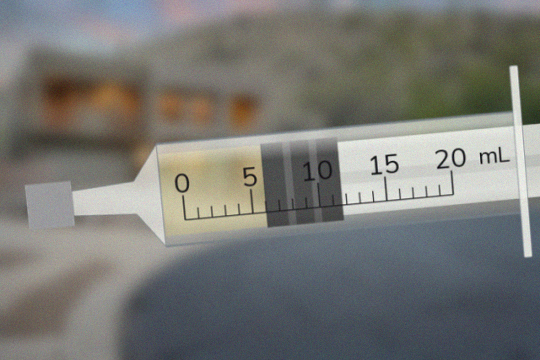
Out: mL 6
